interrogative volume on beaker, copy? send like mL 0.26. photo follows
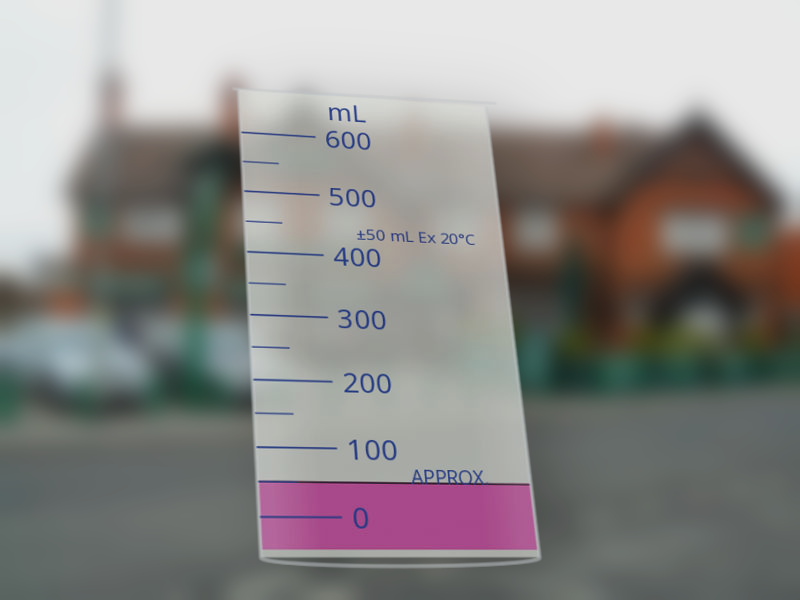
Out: mL 50
